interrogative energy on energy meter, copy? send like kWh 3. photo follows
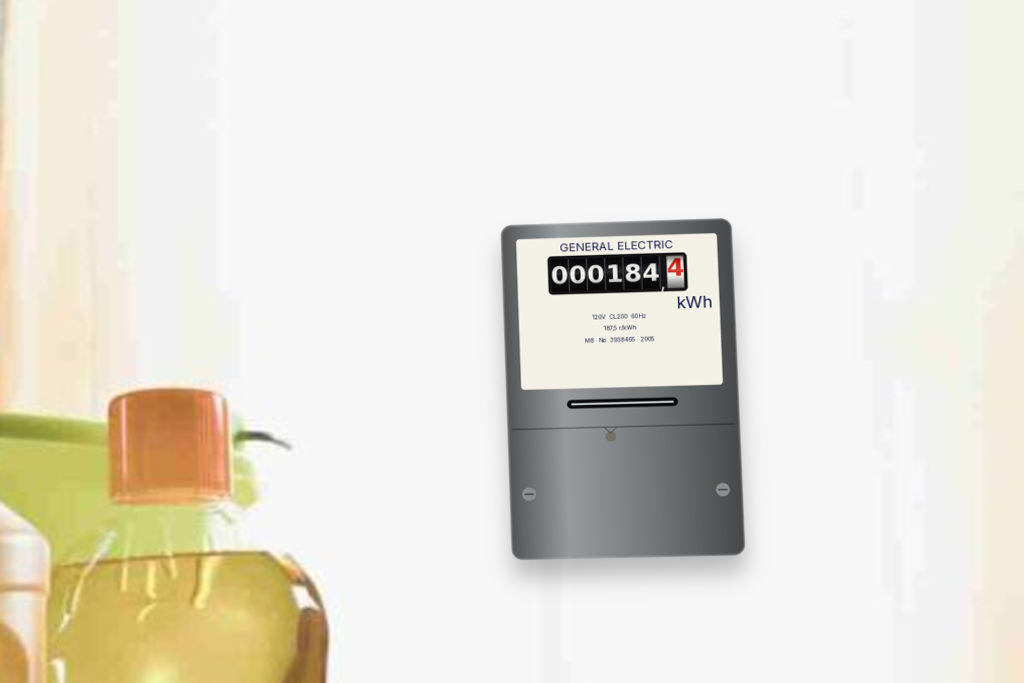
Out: kWh 184.4
